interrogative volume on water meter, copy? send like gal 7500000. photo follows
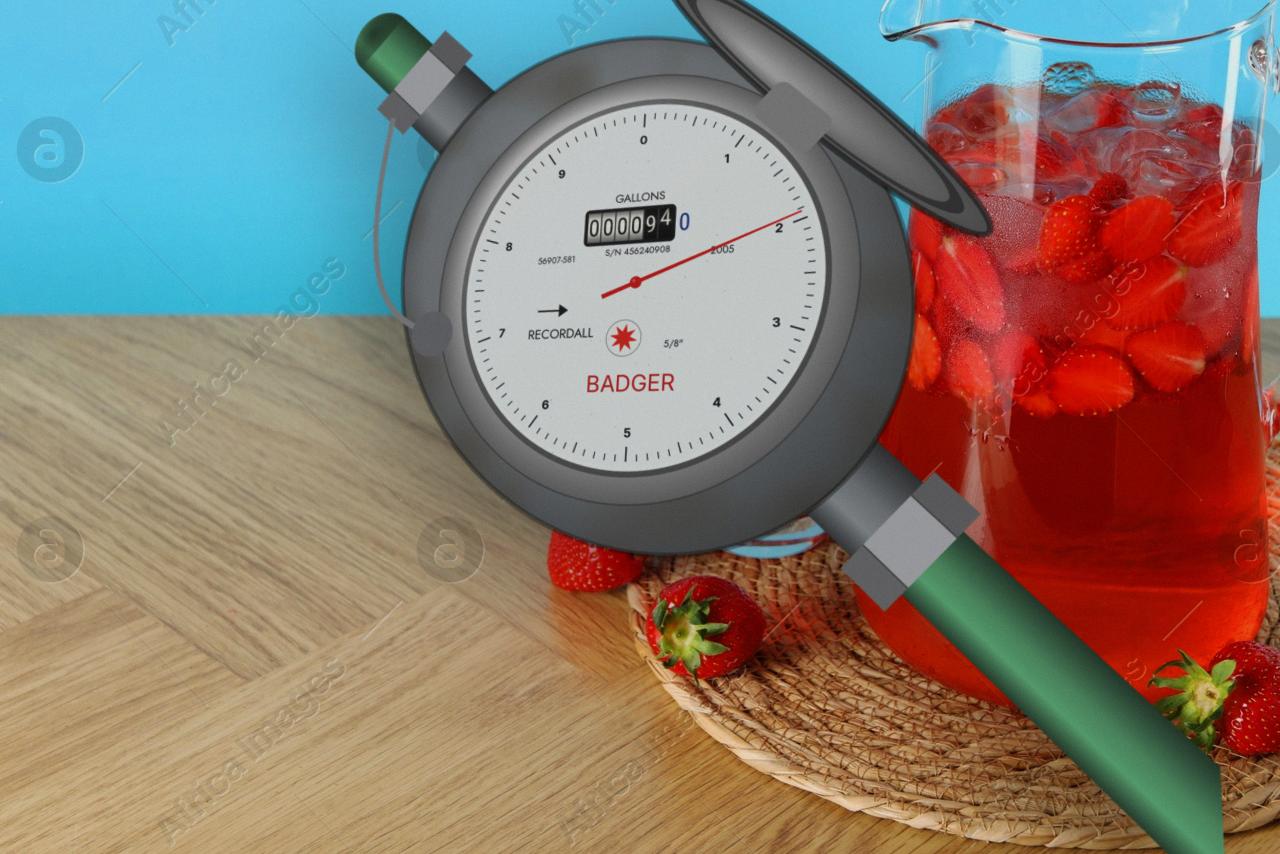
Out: gal 941.9
